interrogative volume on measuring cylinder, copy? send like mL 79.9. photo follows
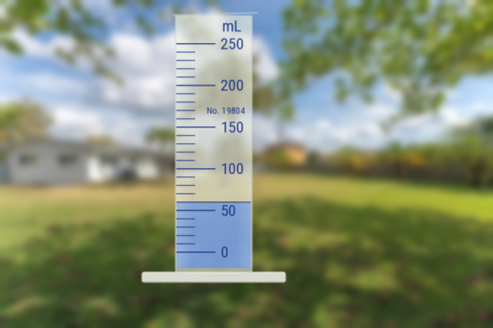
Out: mL 60
